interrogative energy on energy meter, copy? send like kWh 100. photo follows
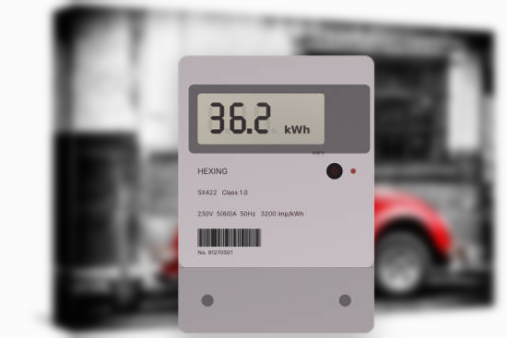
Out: kWh 36.2
